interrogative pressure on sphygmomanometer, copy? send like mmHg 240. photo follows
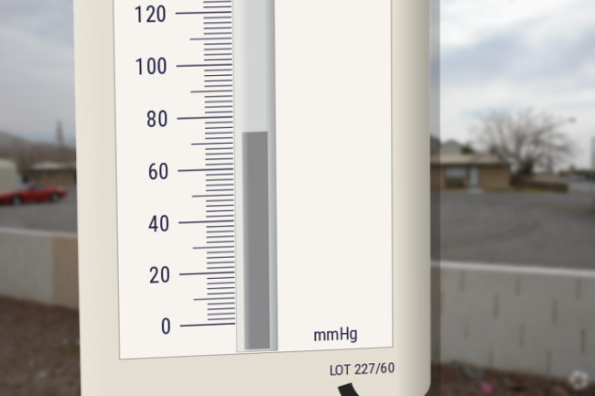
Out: mmHg 74
